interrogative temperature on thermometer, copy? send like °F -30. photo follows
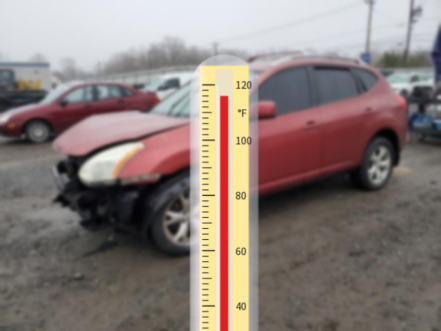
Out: °F 116
